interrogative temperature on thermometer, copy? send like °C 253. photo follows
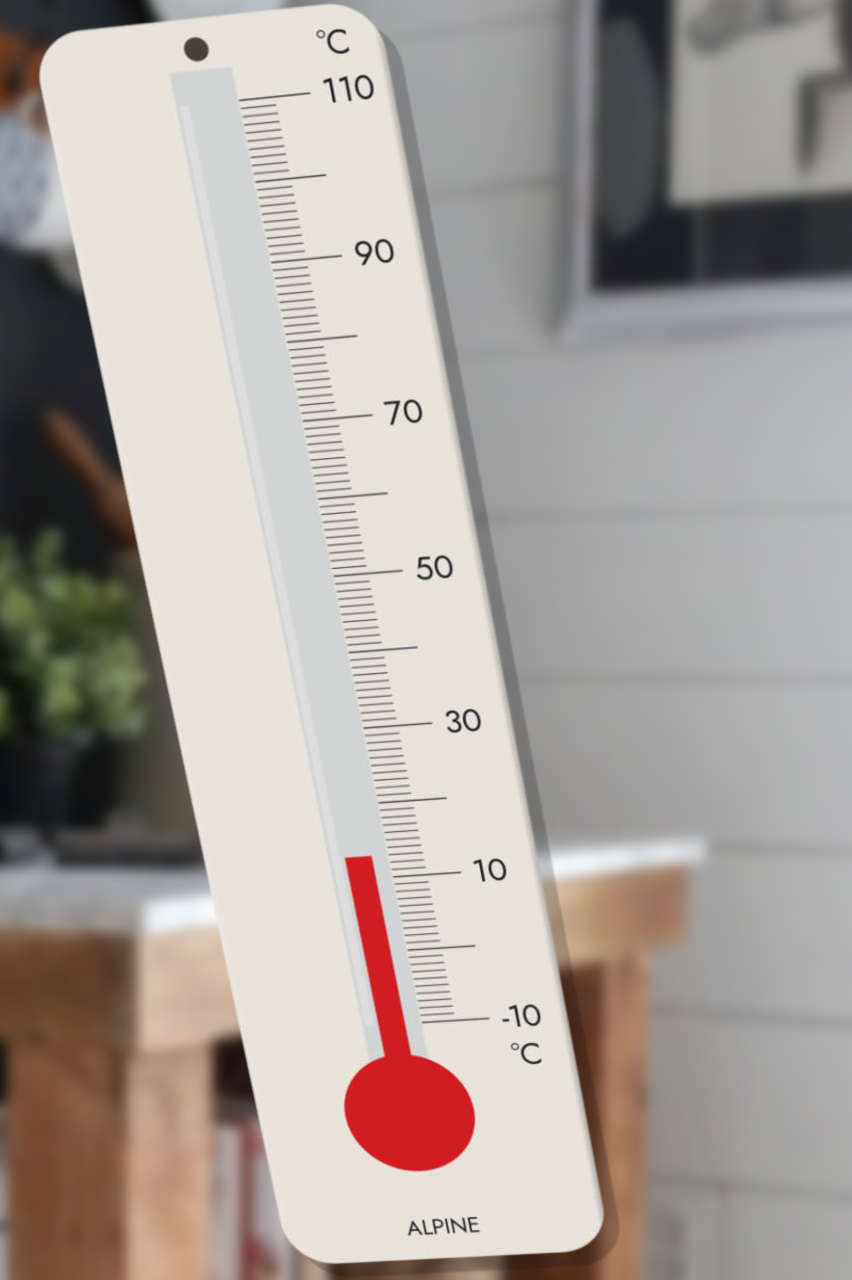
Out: °C 13
